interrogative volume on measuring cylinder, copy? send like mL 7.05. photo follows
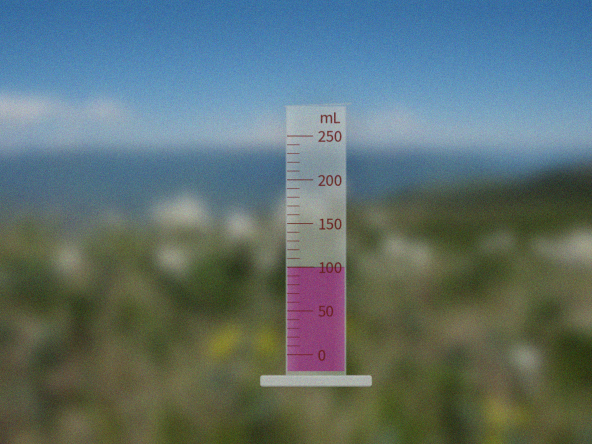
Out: mL 100
